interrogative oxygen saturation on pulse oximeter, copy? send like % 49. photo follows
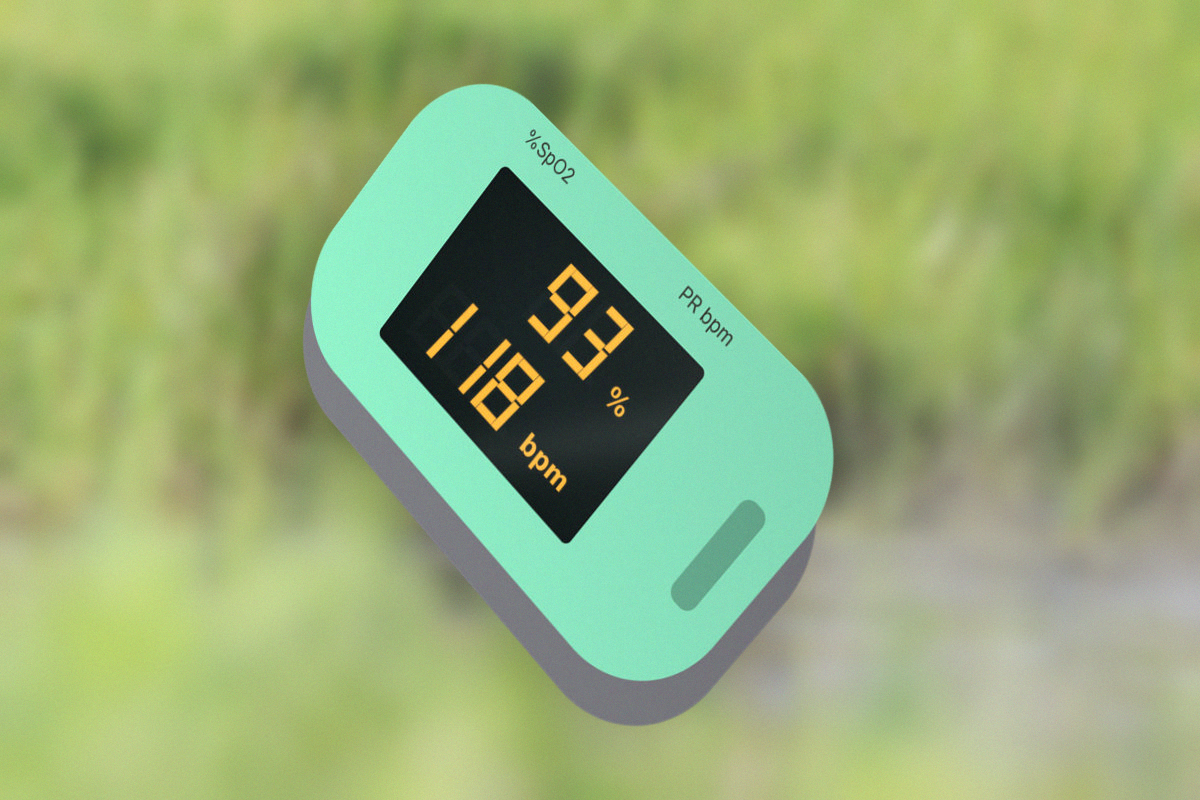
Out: % 93
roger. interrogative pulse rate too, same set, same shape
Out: bpm 118
